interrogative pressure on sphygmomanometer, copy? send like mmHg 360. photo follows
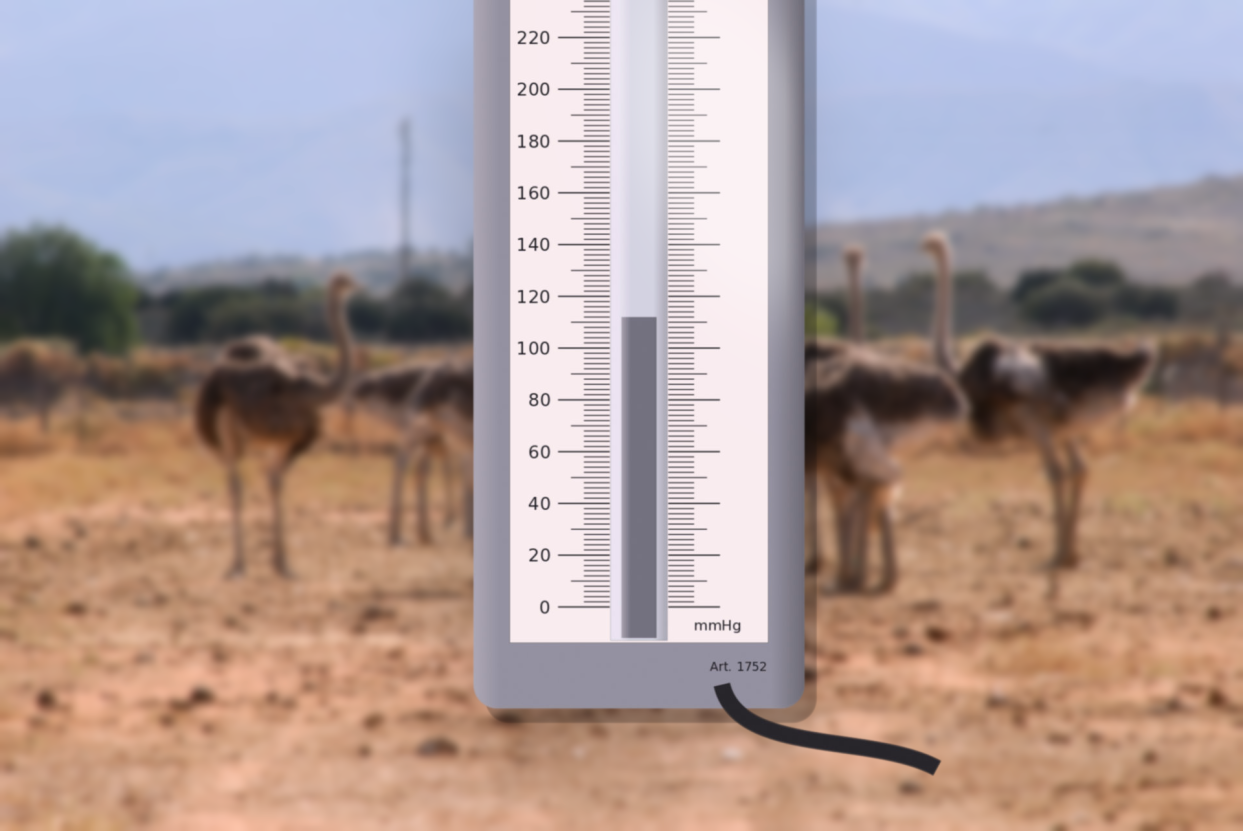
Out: mmHg 112
